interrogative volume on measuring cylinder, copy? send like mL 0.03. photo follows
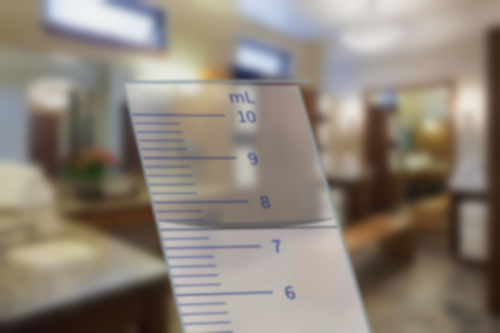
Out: mL 7.4
